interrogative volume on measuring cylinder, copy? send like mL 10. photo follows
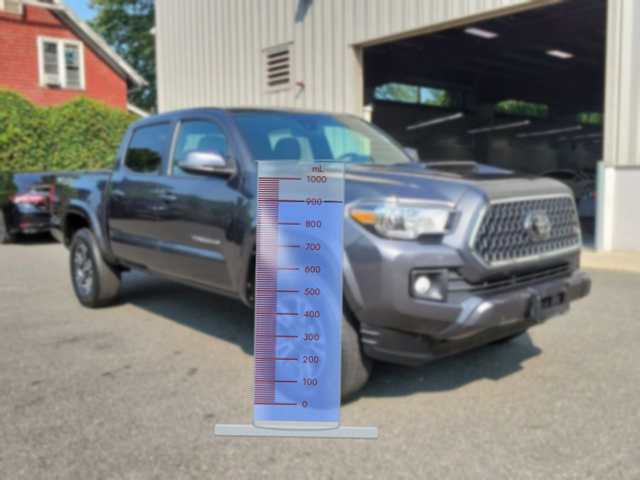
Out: mL 900
